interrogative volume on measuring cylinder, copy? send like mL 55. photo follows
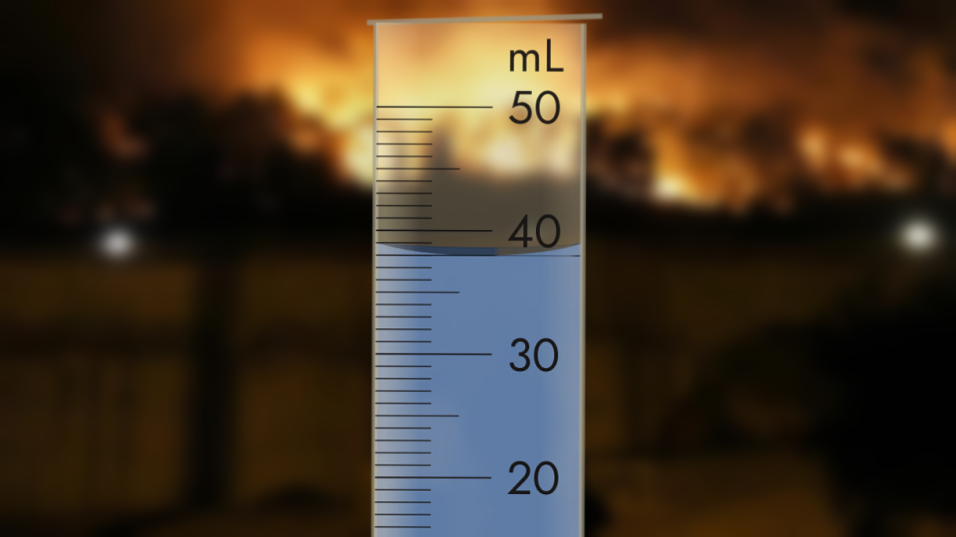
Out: mL 38
